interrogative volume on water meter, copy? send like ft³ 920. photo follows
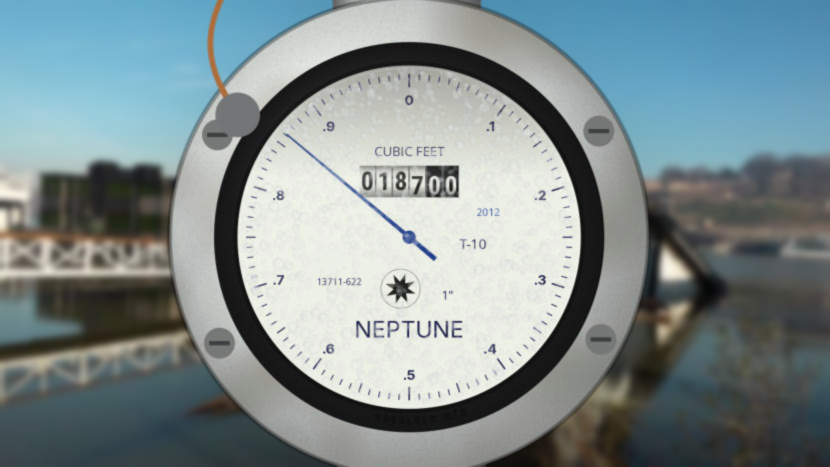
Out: ft³ 18699.86
